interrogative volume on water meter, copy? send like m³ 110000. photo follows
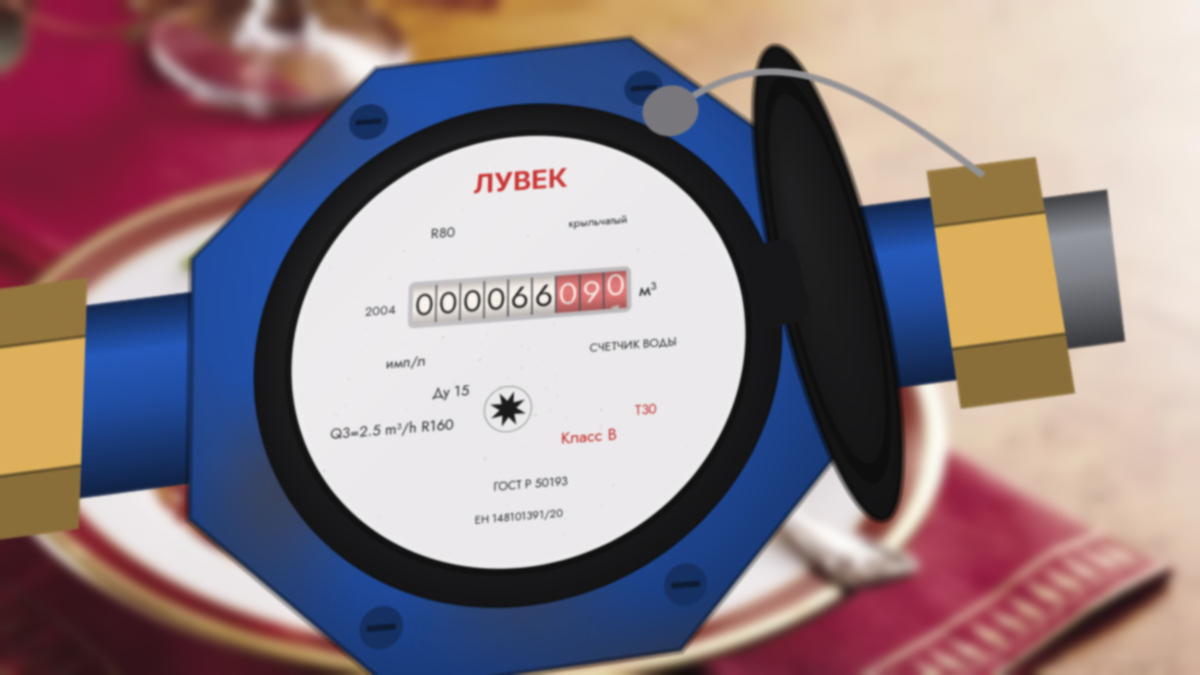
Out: m³ 66.090
